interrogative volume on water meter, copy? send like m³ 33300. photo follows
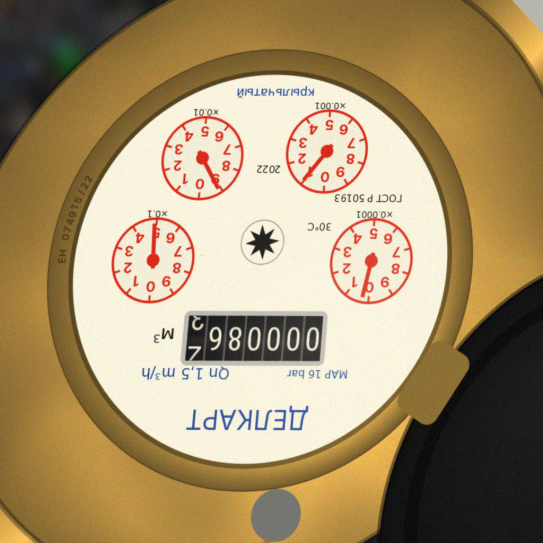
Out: m³ 862.4910
